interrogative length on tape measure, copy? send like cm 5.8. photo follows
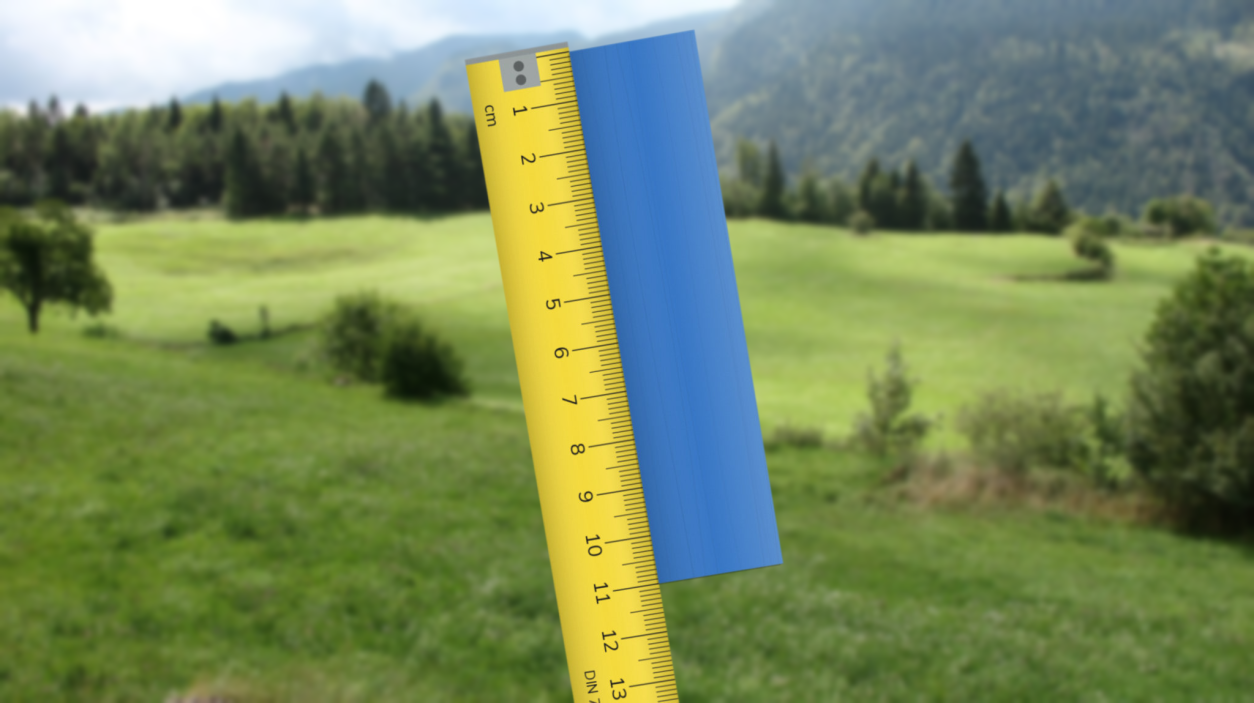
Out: cm 11
